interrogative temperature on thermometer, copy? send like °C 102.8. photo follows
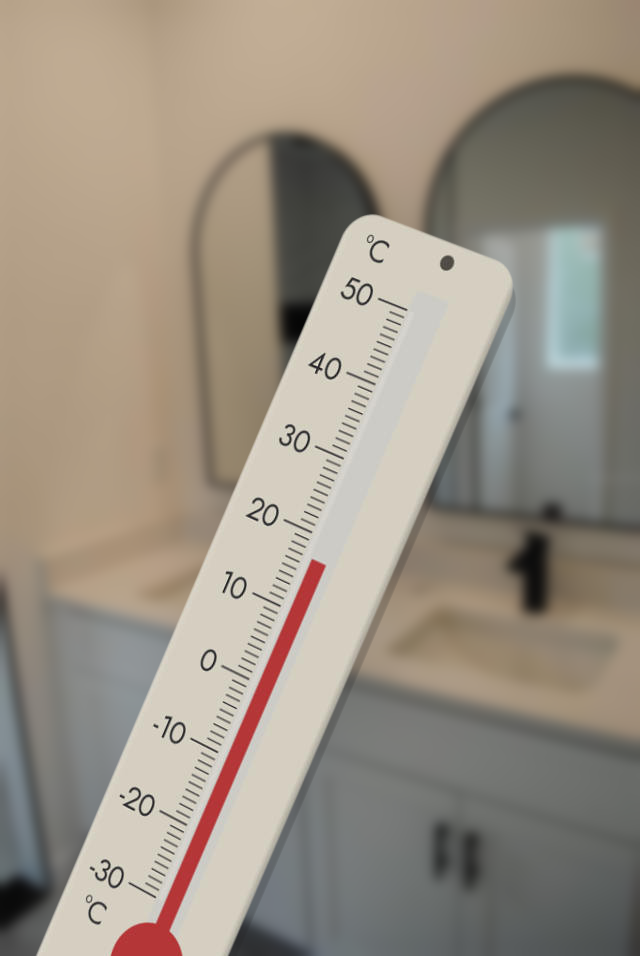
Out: °C 17
